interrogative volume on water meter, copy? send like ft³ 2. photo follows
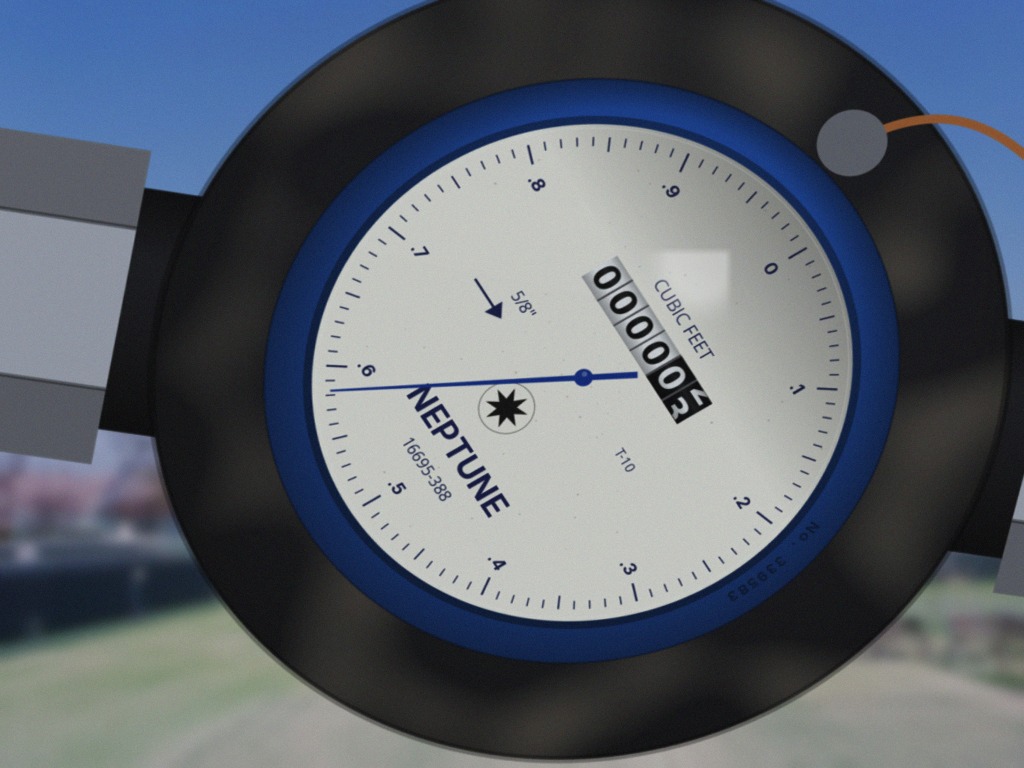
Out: ft³ 2.58
